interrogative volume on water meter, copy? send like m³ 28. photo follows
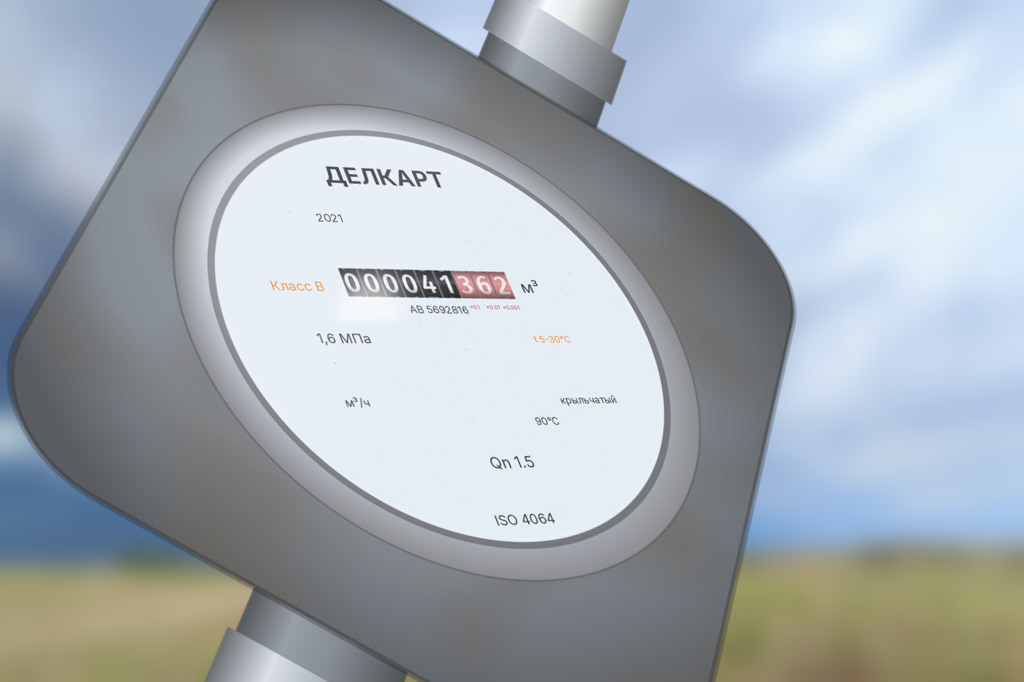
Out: m³ 41.362
